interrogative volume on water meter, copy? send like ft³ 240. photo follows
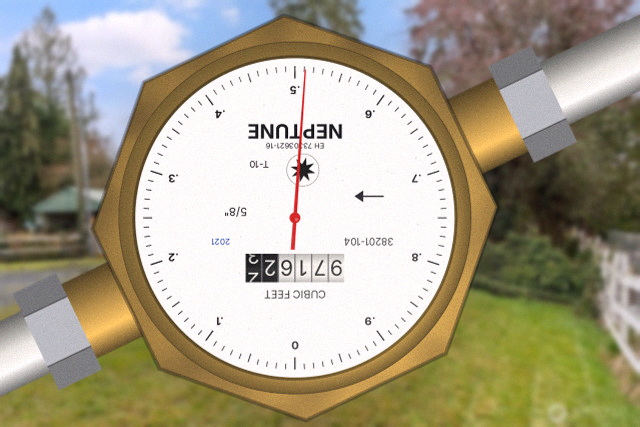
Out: ft³ 971622.51
